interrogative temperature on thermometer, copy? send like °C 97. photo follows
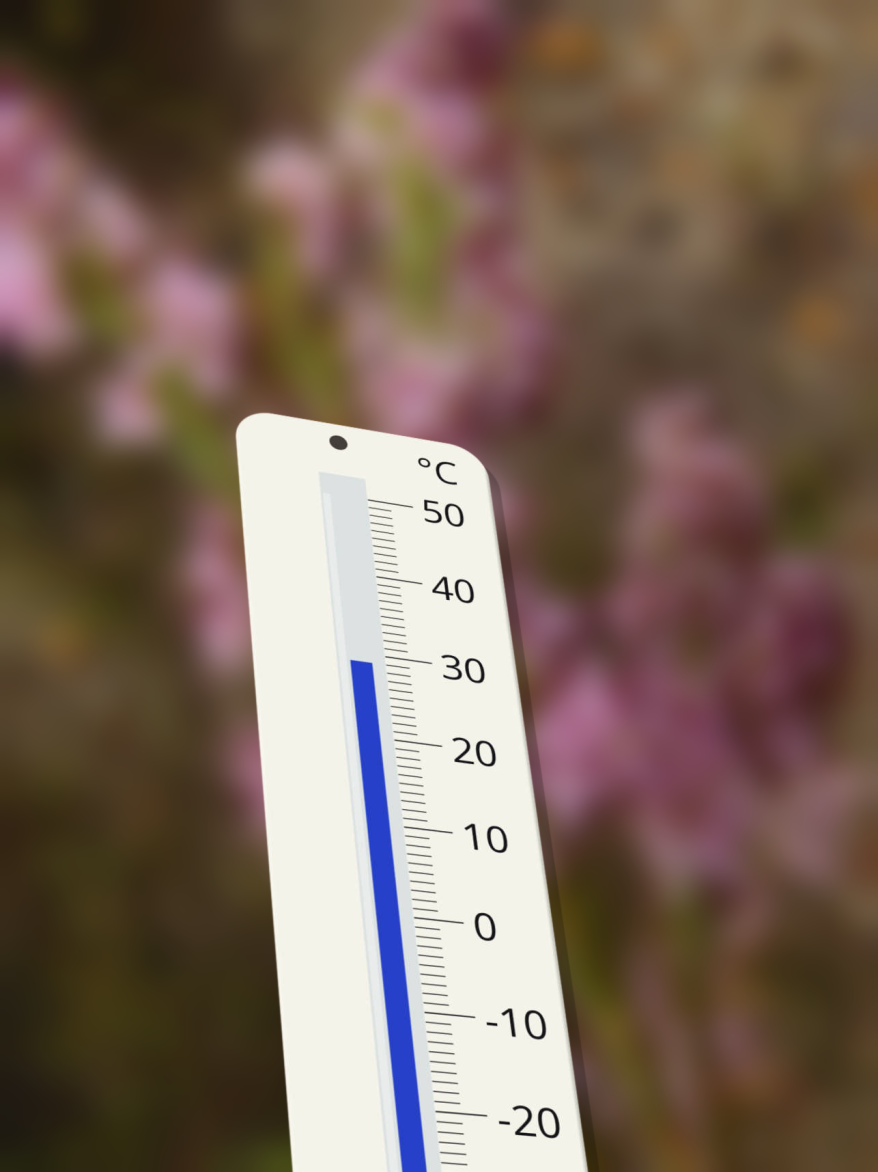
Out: °C 29
